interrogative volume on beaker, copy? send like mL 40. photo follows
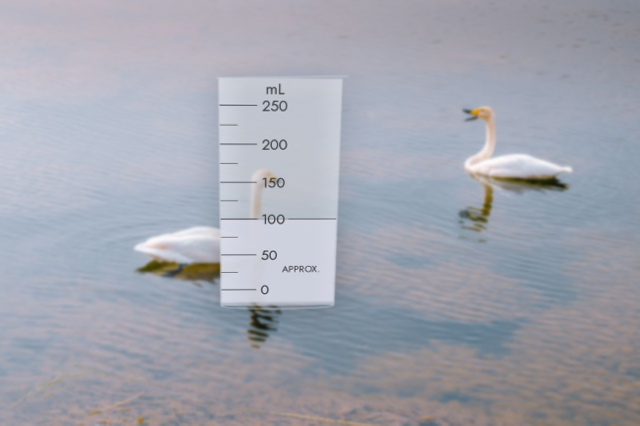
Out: mL 100
